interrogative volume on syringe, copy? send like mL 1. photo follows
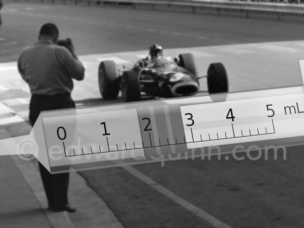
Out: mL 1.8
